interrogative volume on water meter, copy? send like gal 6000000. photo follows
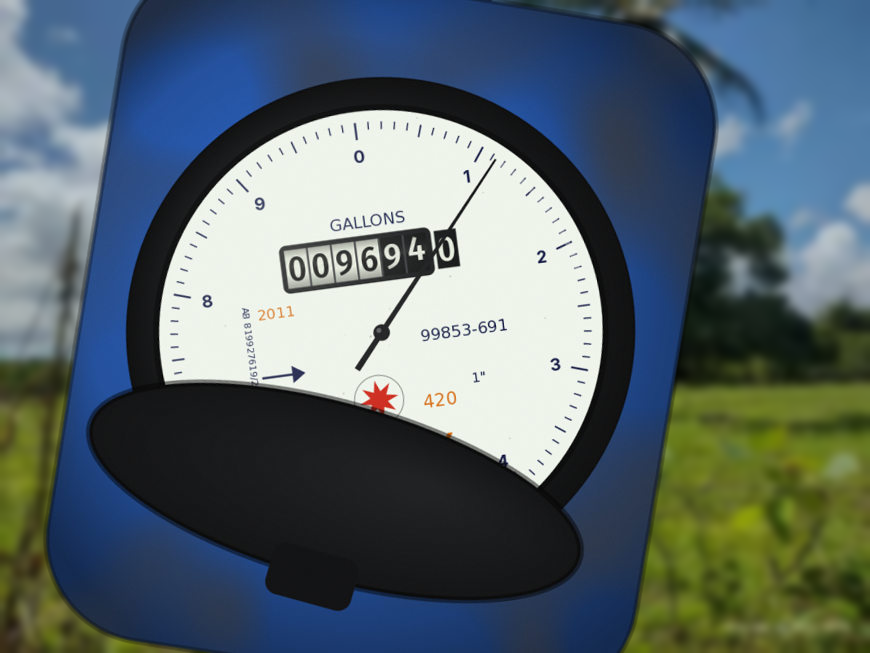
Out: gal 96941.1
